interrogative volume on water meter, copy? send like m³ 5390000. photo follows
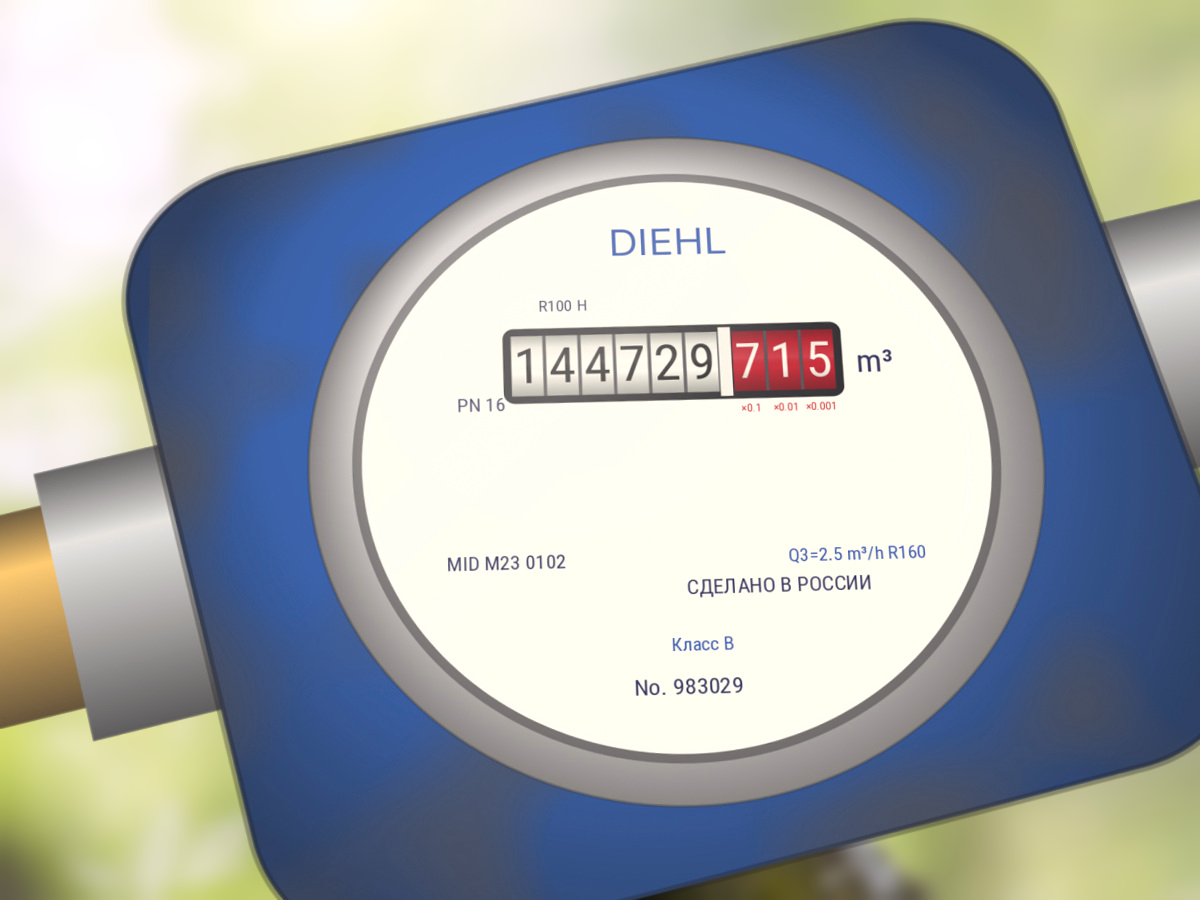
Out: m³ 144729.715
